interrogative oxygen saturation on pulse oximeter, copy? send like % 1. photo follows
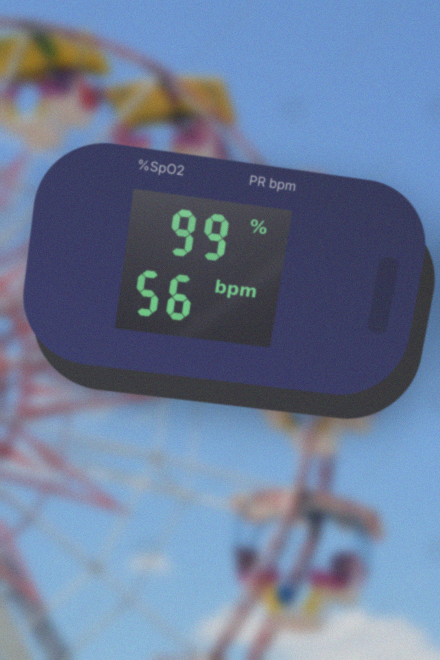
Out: % 99
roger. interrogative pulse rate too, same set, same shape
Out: bpm 56
